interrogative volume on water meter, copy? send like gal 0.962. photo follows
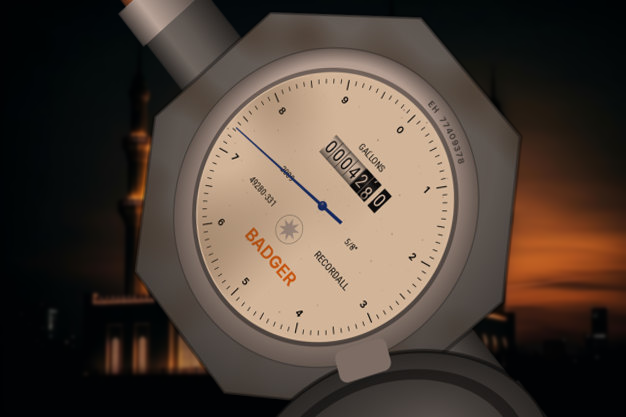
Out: gal 4277.3
